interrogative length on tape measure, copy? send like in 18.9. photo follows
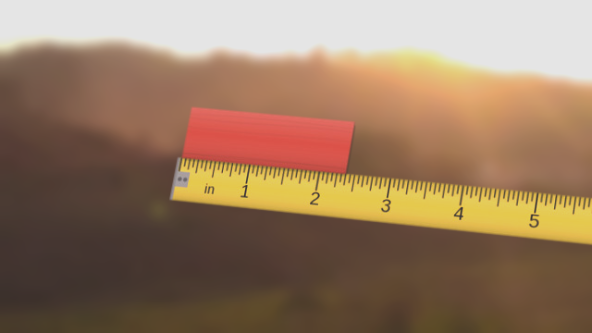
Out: in 2.375
